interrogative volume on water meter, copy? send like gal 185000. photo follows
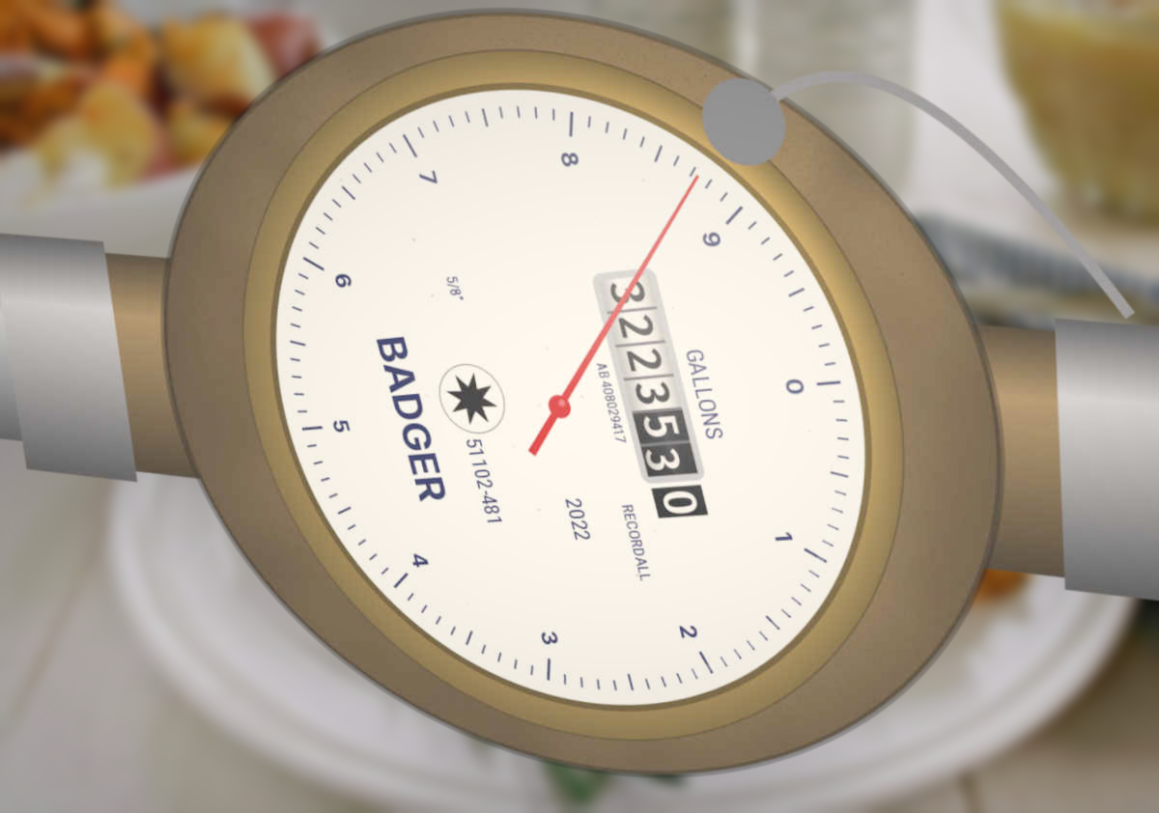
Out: gal 3223528.7
